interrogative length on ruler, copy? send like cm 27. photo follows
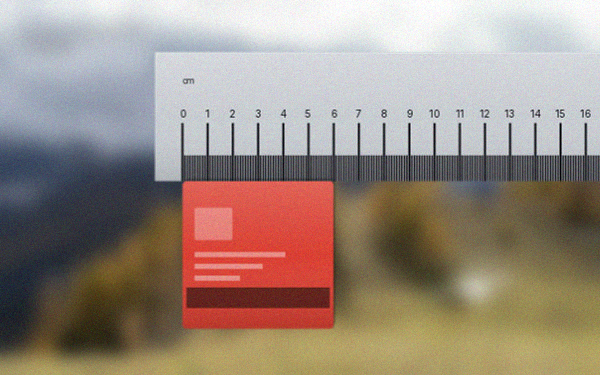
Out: cm 6
